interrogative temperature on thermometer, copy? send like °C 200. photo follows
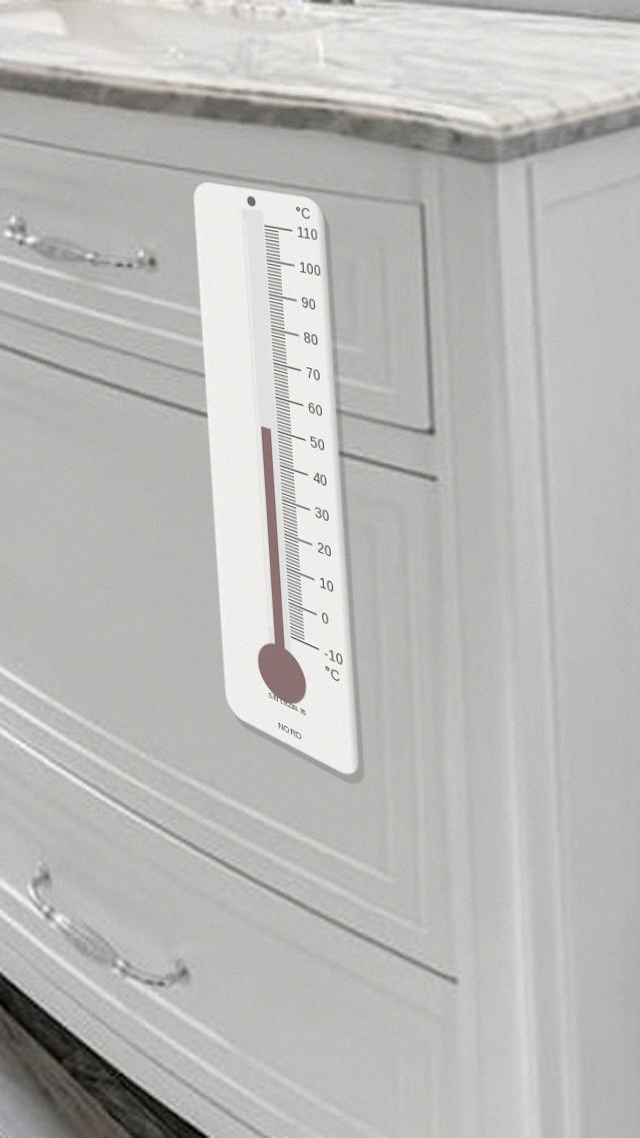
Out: °C 50
